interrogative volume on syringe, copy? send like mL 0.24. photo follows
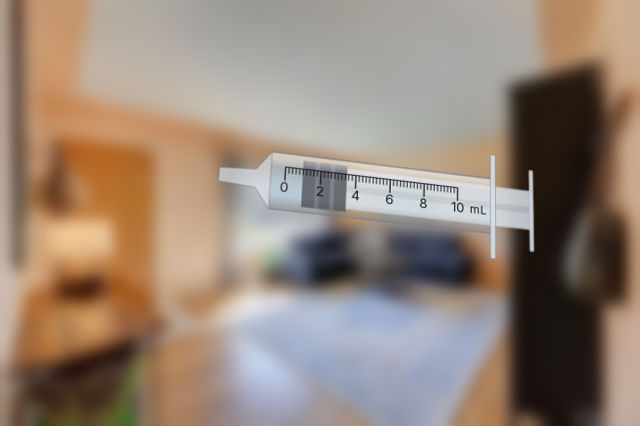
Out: mL 1
